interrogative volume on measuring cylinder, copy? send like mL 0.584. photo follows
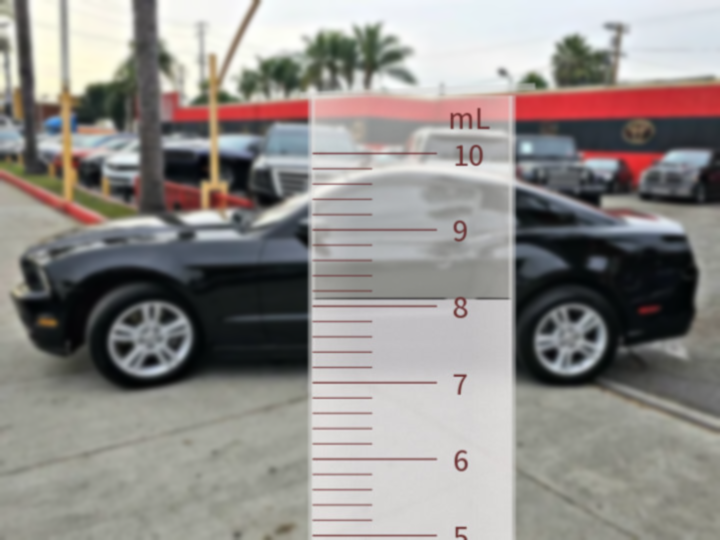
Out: mL 8.1
